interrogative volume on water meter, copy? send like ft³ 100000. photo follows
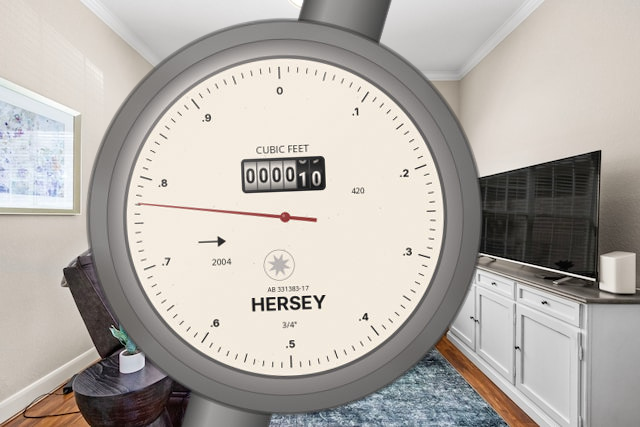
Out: ft³ 9.77
